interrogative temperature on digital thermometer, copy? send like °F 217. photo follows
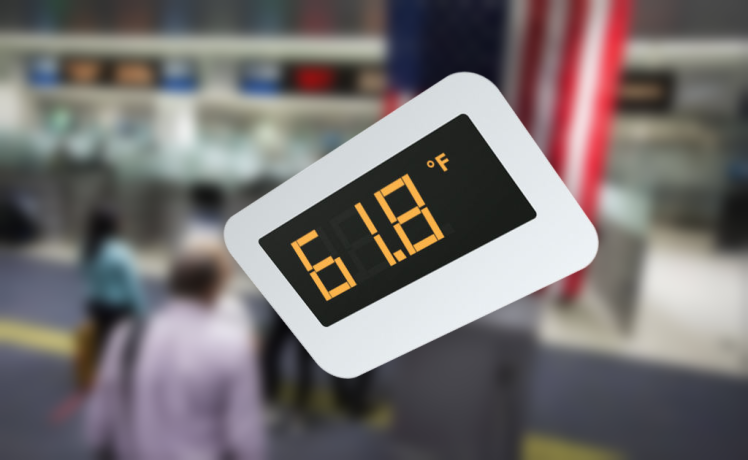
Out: °F 61.8
